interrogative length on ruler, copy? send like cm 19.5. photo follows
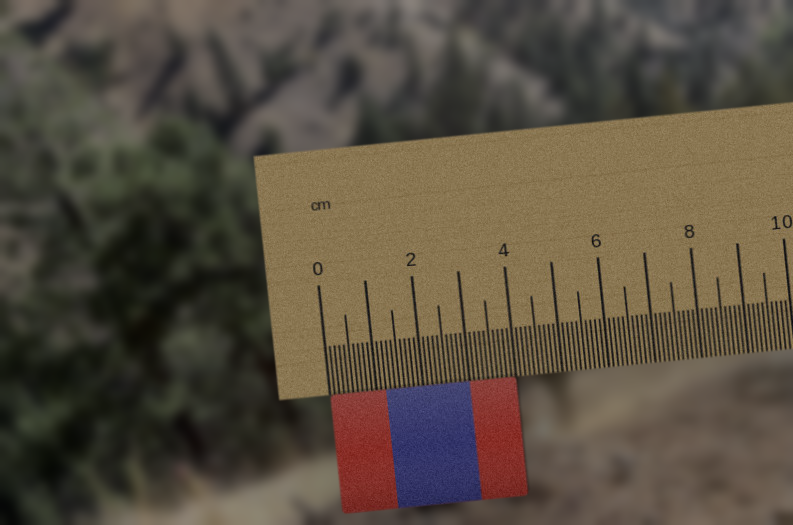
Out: cm 4
